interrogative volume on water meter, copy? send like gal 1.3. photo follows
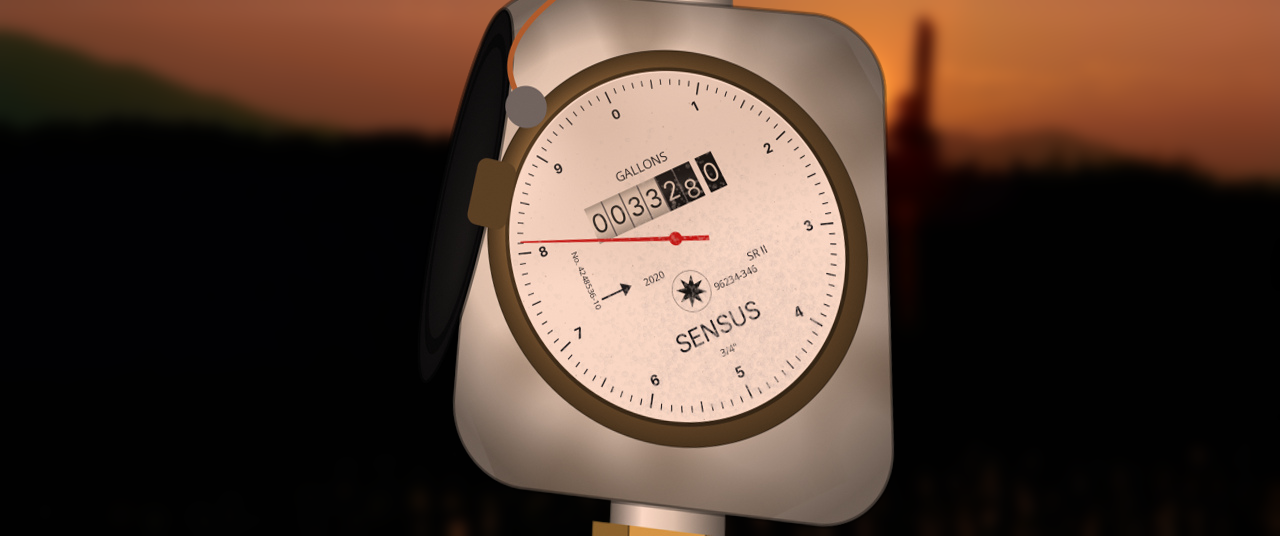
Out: gal 33278.1
